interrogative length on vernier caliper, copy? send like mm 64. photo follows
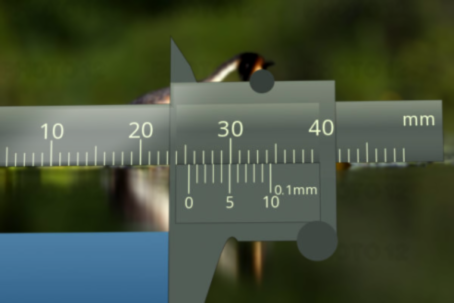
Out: mm 25.4
